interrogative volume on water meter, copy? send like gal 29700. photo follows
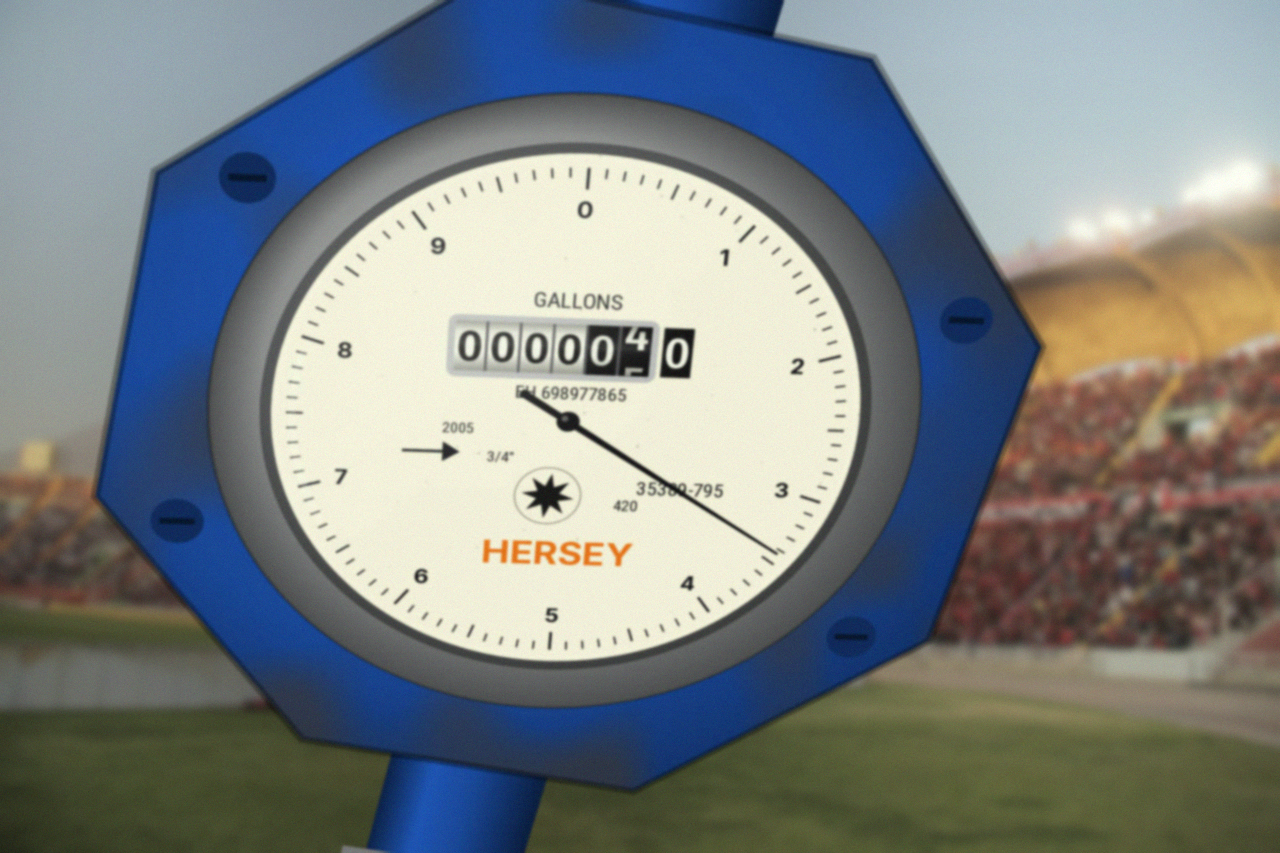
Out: gal 43.4
